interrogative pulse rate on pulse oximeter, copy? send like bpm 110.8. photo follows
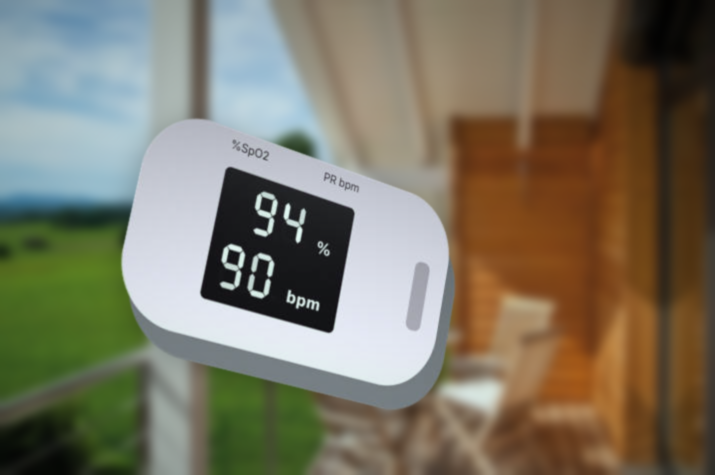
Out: bpm 90
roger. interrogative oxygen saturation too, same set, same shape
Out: % 94
